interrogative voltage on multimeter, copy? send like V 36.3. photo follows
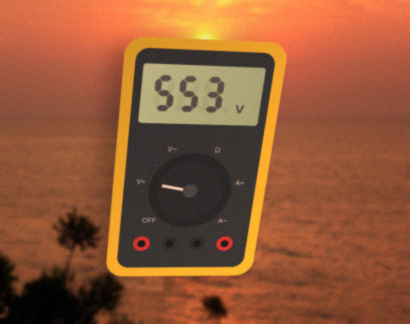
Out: V 553
